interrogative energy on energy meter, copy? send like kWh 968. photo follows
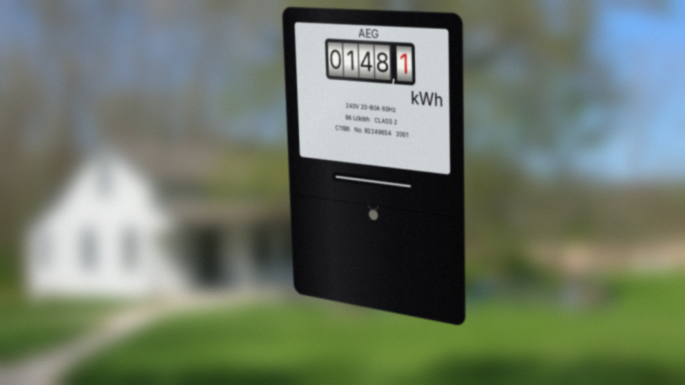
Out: kWh 148.1
